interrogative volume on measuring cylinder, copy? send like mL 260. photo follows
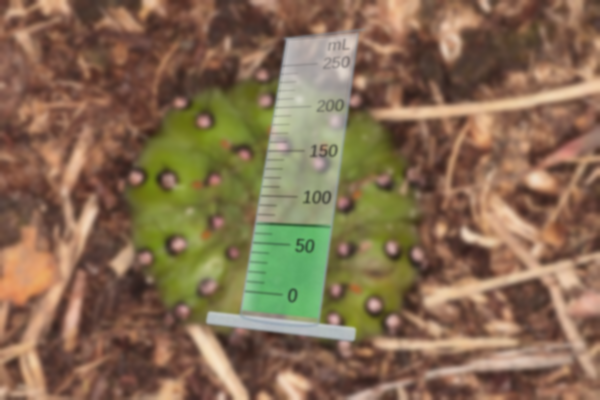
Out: mL 70
